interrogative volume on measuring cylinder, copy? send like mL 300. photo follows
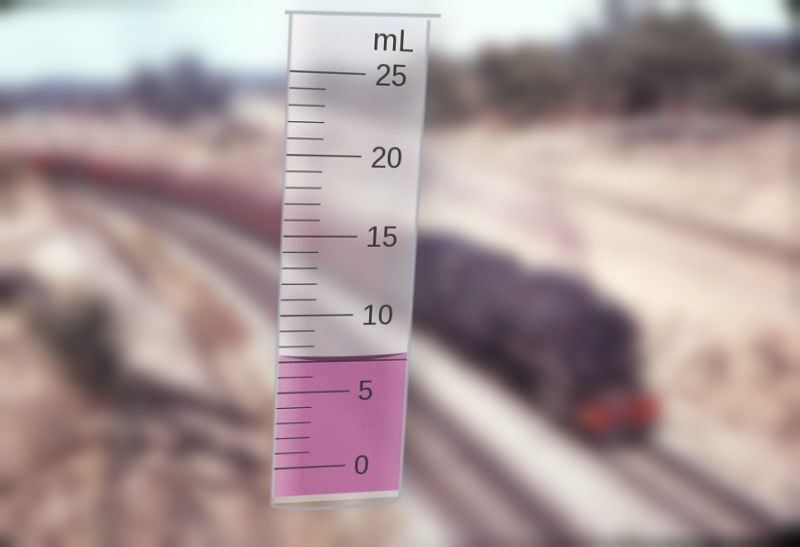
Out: mL 7
